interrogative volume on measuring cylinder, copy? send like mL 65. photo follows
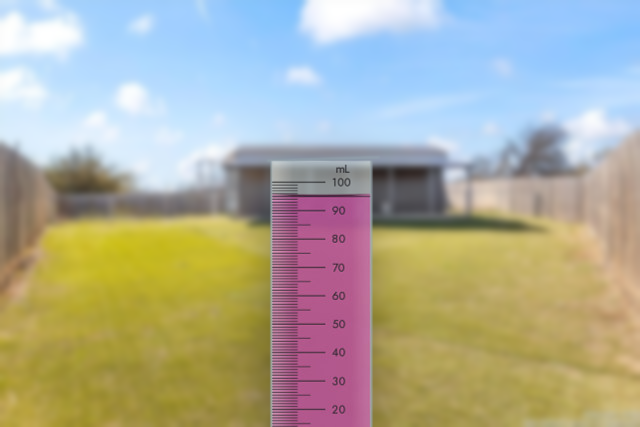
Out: mL 95
